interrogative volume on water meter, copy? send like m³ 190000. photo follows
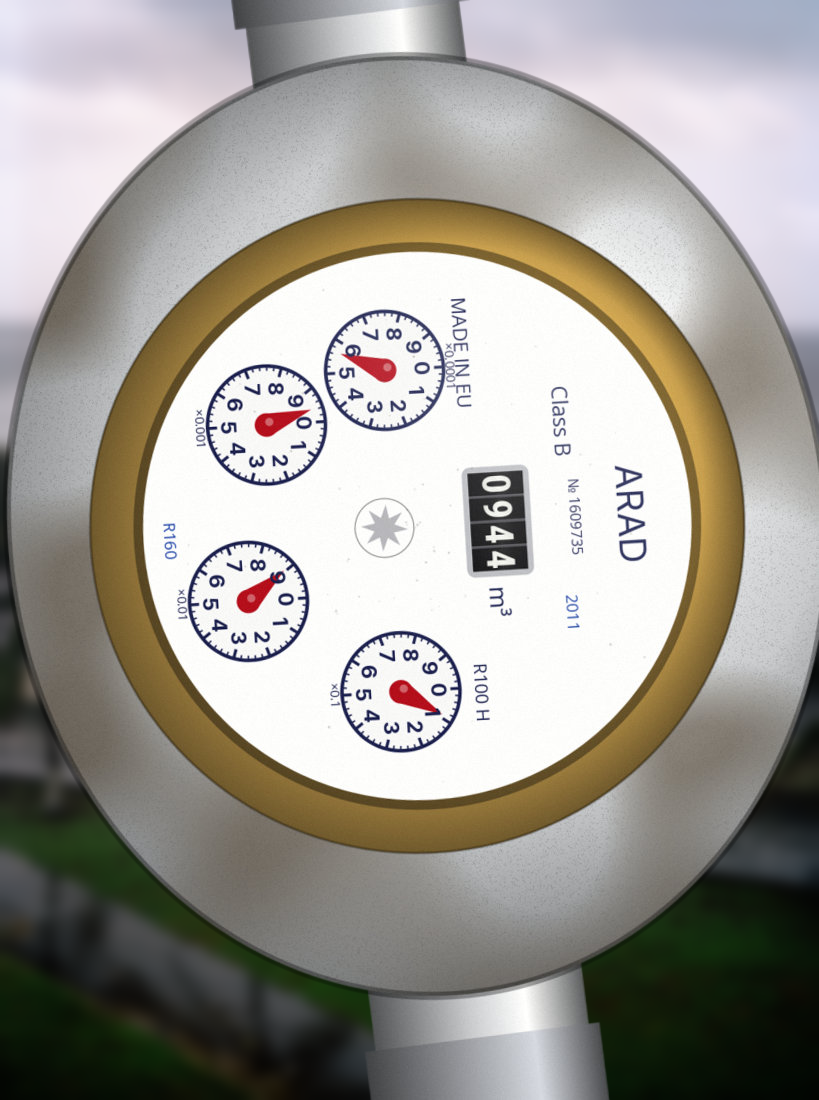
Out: m³ 944.0895
